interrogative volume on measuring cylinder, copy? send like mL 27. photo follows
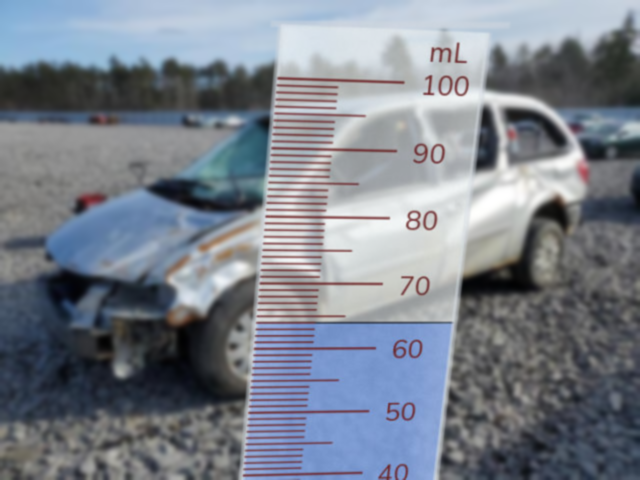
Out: mL 64
